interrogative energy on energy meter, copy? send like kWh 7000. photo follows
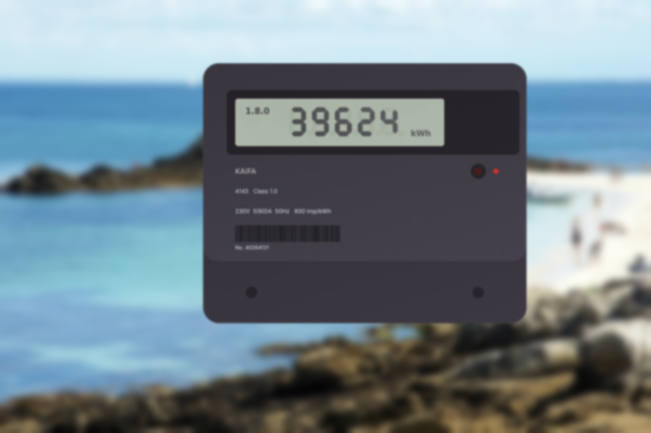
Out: kWh 39624
